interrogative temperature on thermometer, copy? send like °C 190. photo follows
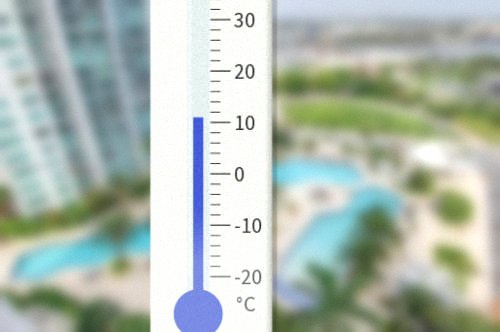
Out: °C 11
